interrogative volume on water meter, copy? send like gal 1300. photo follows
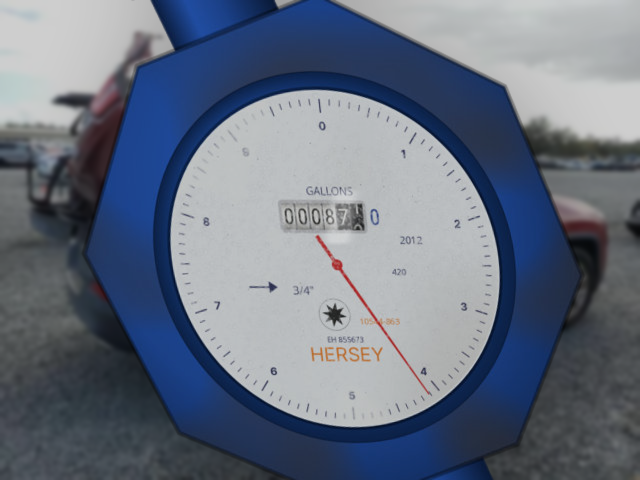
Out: gal 8714.1
